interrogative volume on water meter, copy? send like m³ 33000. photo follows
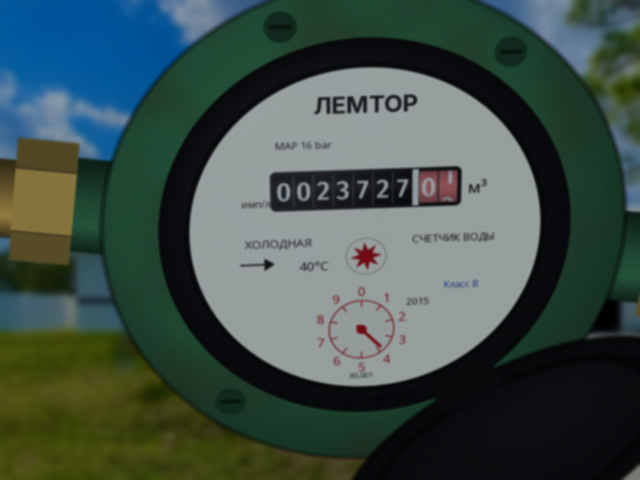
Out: m³ 23727.013
